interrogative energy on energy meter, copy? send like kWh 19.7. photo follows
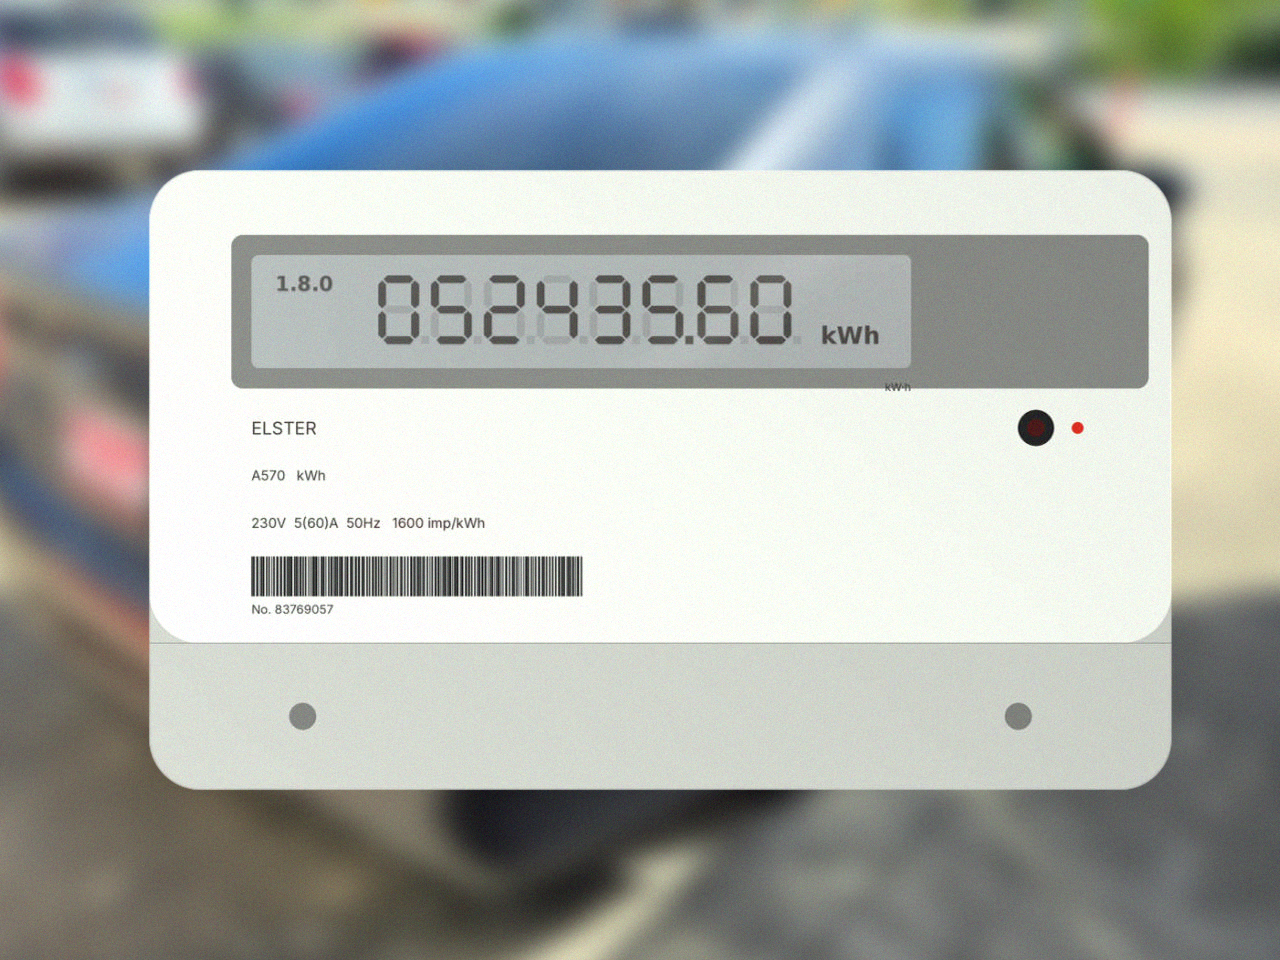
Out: kWh 52435.60
